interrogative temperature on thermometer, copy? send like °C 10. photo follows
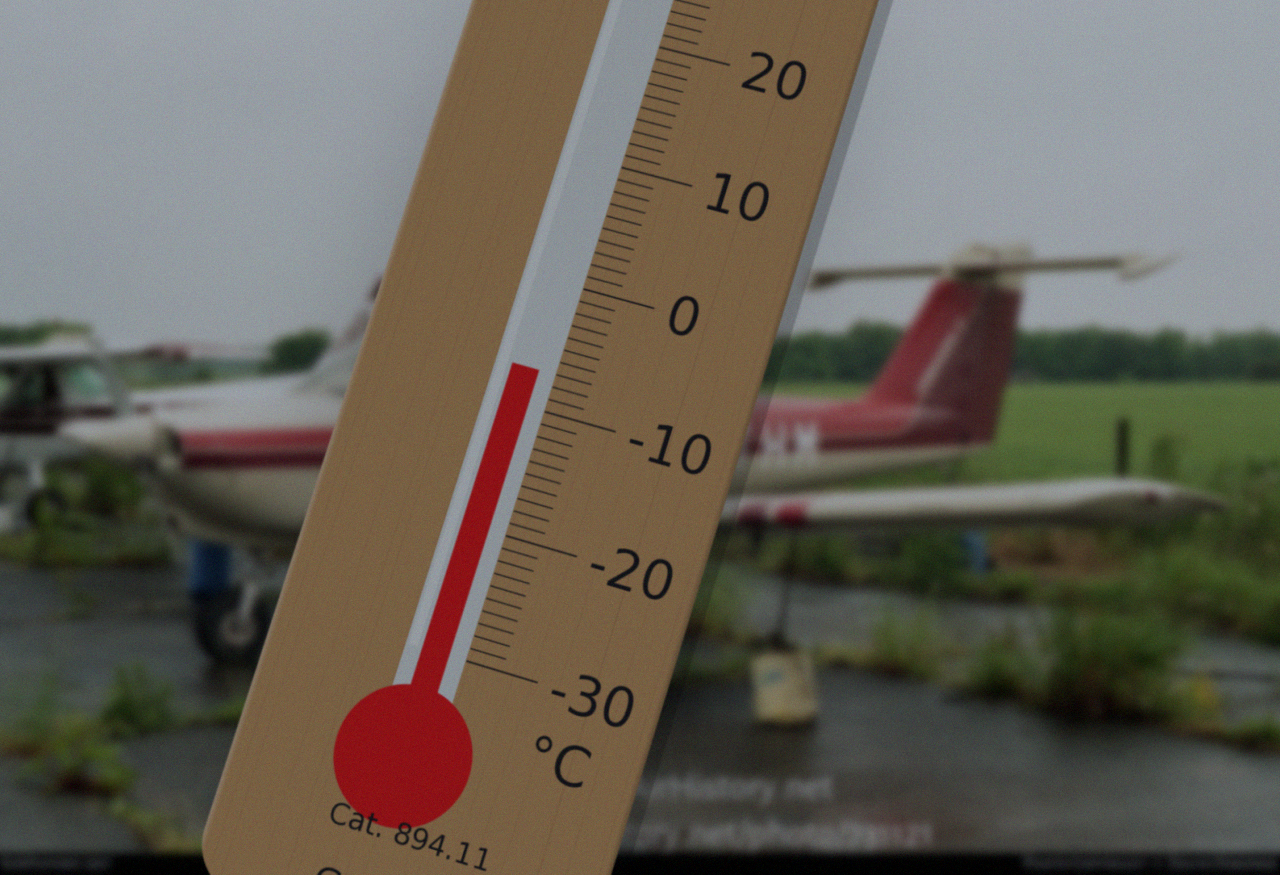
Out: °C -7
